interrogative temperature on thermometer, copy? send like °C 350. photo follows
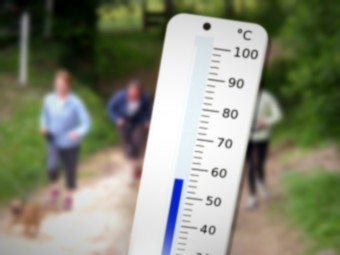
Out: °C 56
